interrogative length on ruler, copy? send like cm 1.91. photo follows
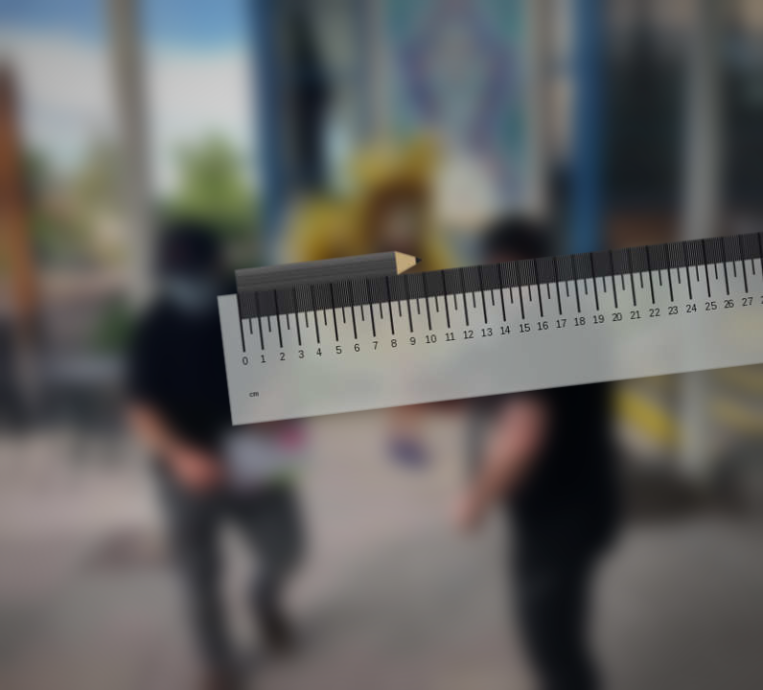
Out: cm 10
